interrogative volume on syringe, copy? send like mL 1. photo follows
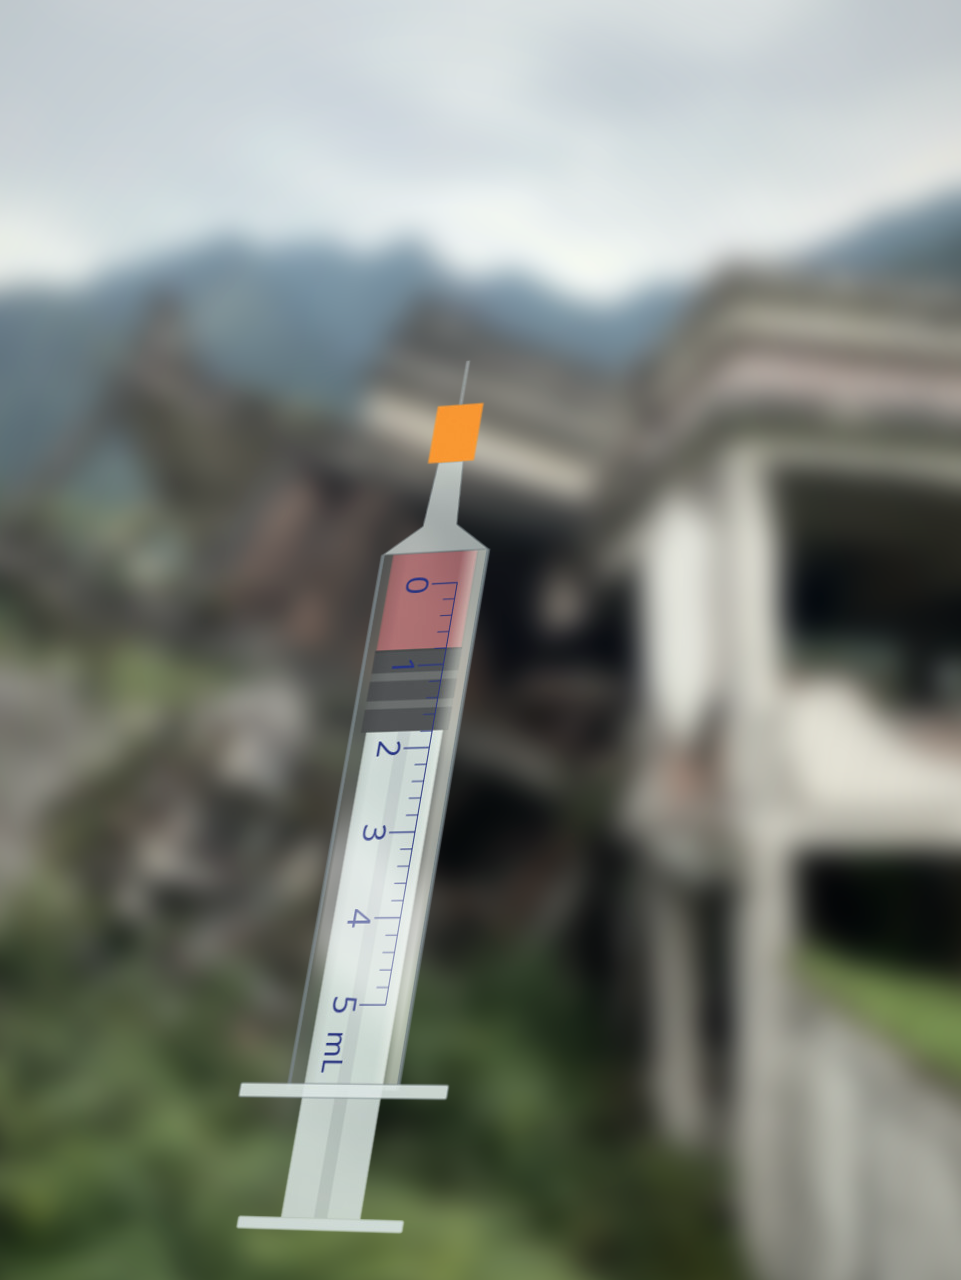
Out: mL 0.8
